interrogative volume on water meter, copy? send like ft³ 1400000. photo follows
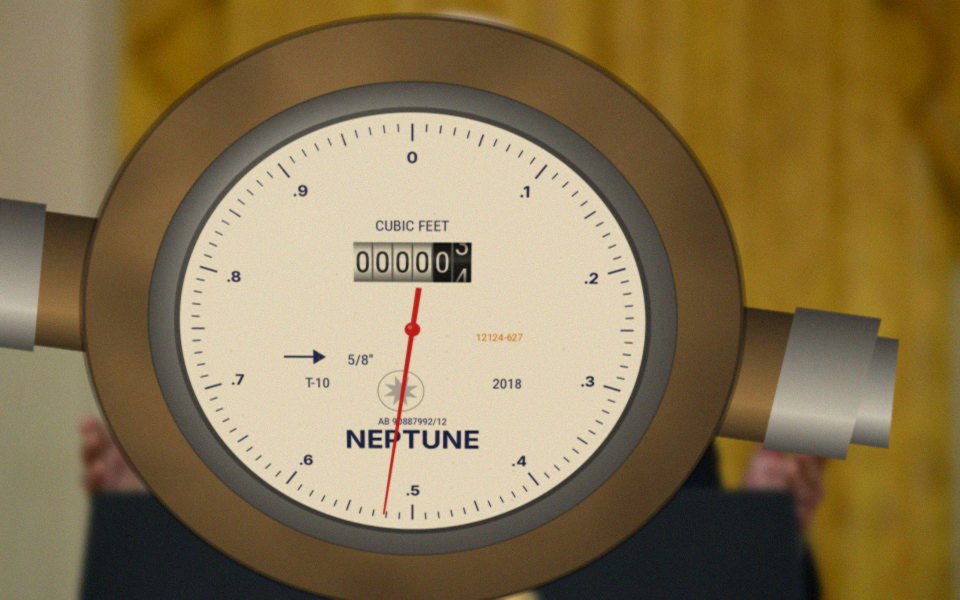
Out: ft³ 3.52
